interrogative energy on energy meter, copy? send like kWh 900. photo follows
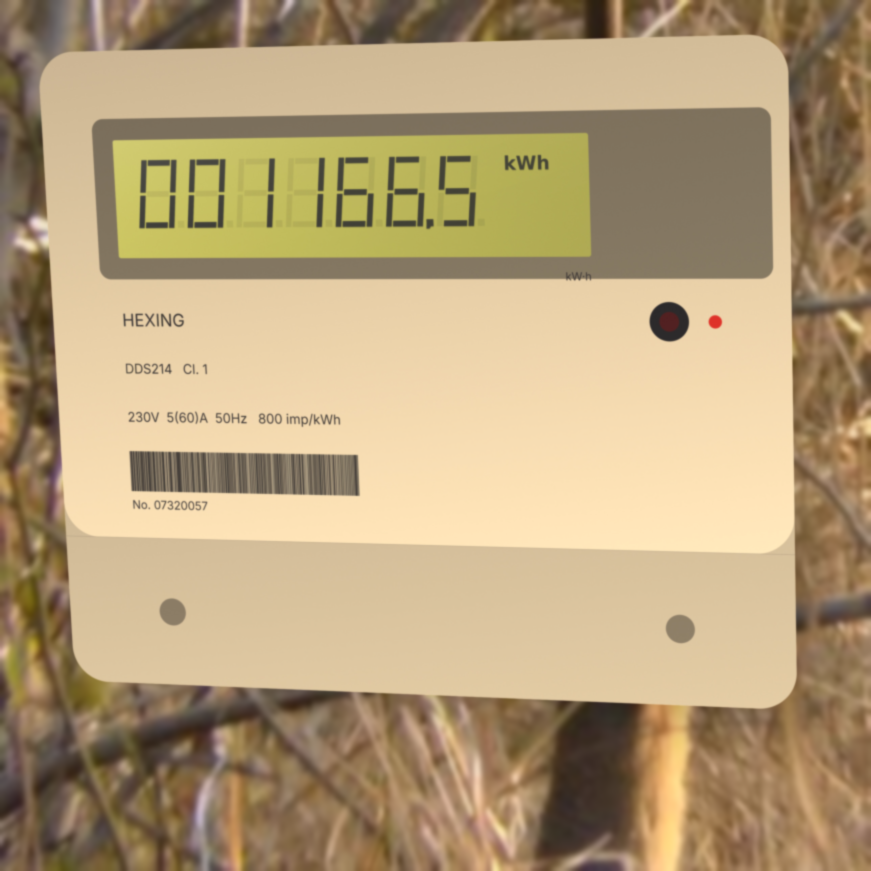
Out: kWh 1166.5
